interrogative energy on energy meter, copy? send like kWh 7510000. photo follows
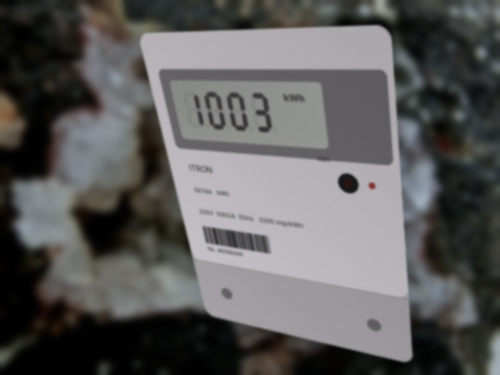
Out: kWh 1003
